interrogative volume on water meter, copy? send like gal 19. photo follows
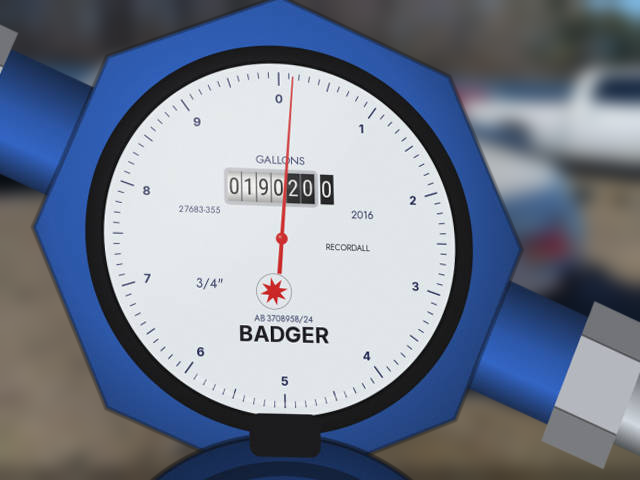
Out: gal 190200.1
